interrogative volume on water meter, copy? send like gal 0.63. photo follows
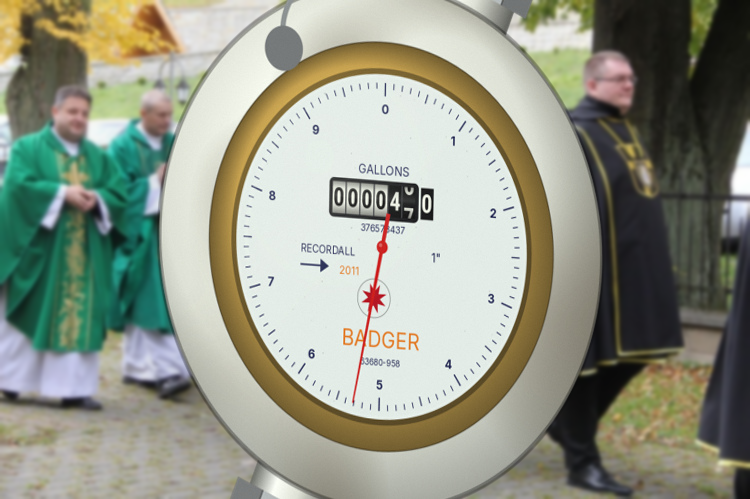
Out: gal 465.3
